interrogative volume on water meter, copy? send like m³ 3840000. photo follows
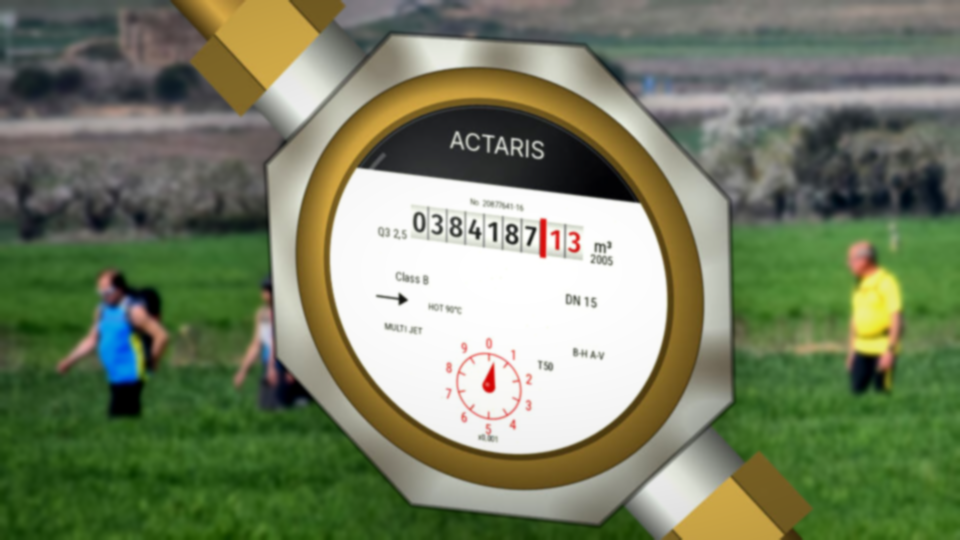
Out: m³ 384187.130
